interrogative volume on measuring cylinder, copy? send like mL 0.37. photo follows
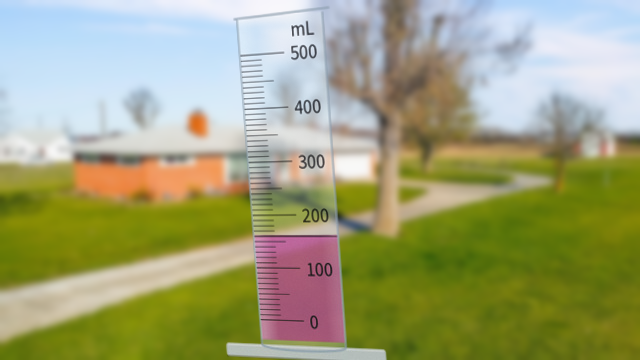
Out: mL 160
